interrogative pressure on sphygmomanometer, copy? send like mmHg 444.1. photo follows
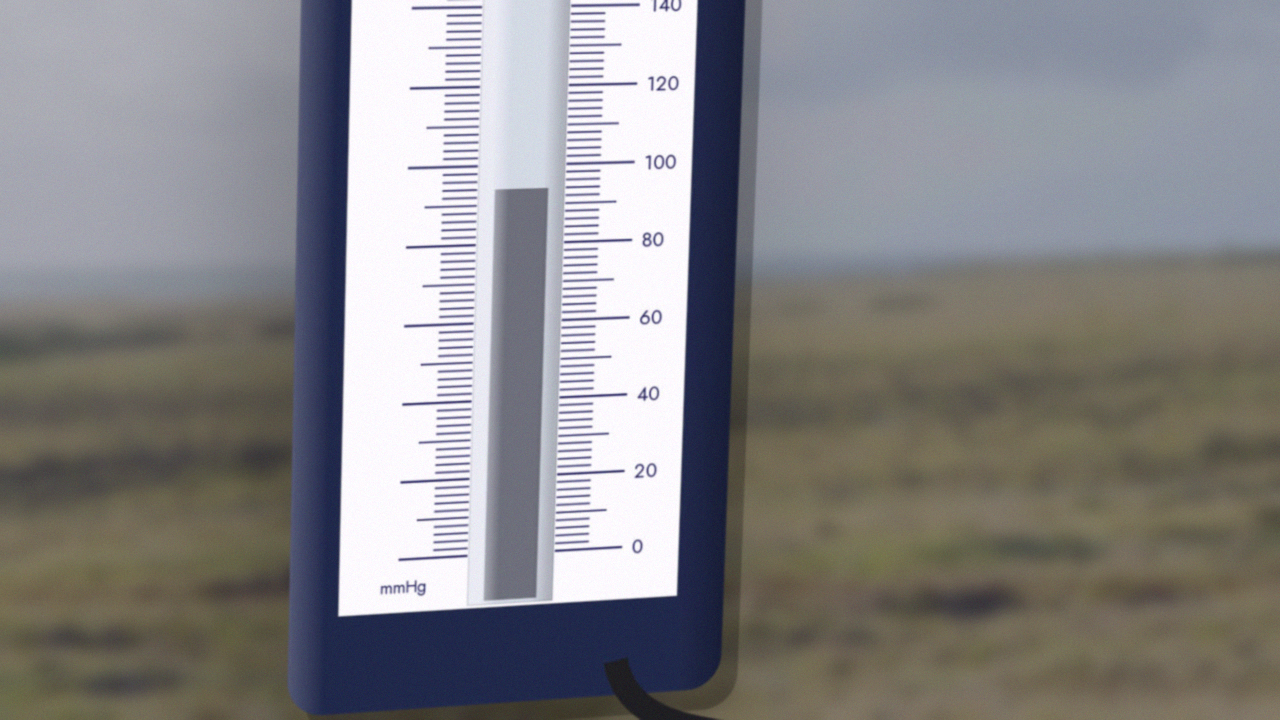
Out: mmHg 94
